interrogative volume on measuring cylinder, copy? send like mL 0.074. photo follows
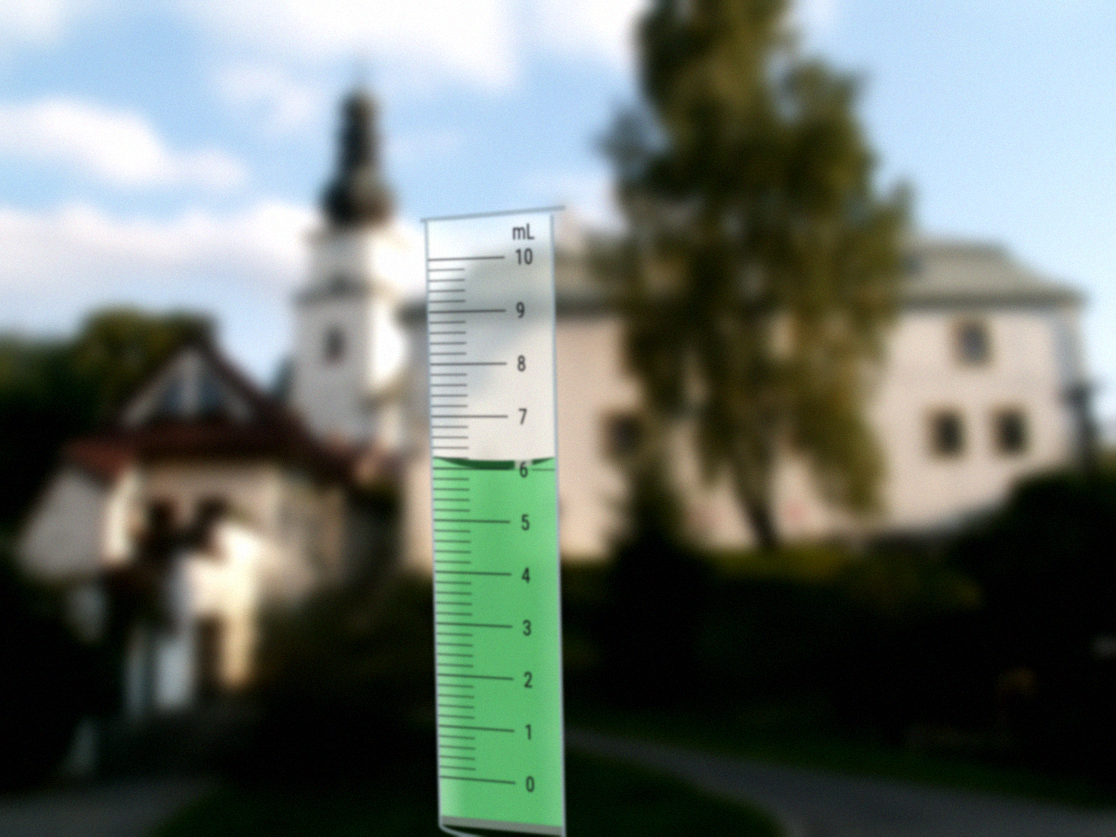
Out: mL 6
